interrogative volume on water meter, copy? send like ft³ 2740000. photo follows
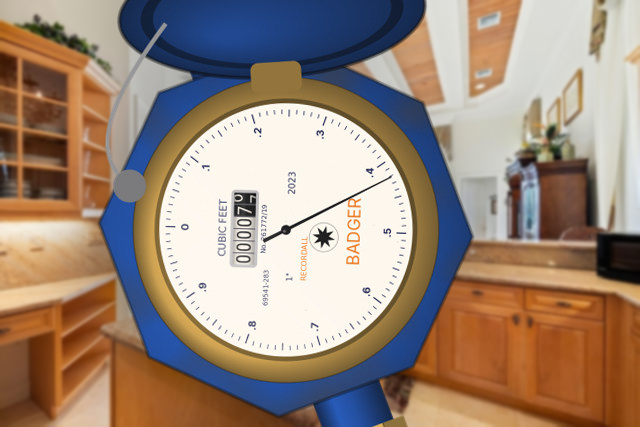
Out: ft³ 76.42
